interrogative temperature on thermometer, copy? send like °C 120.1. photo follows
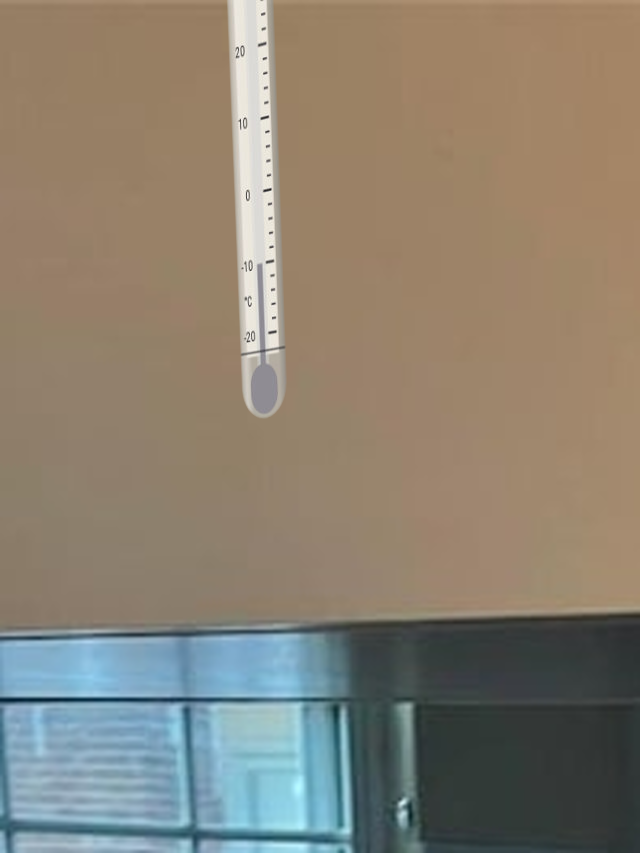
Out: °C -10
